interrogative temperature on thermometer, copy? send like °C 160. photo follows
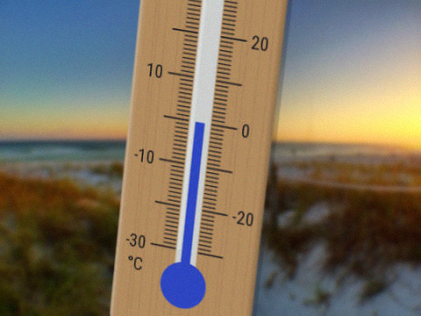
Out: °C 0
